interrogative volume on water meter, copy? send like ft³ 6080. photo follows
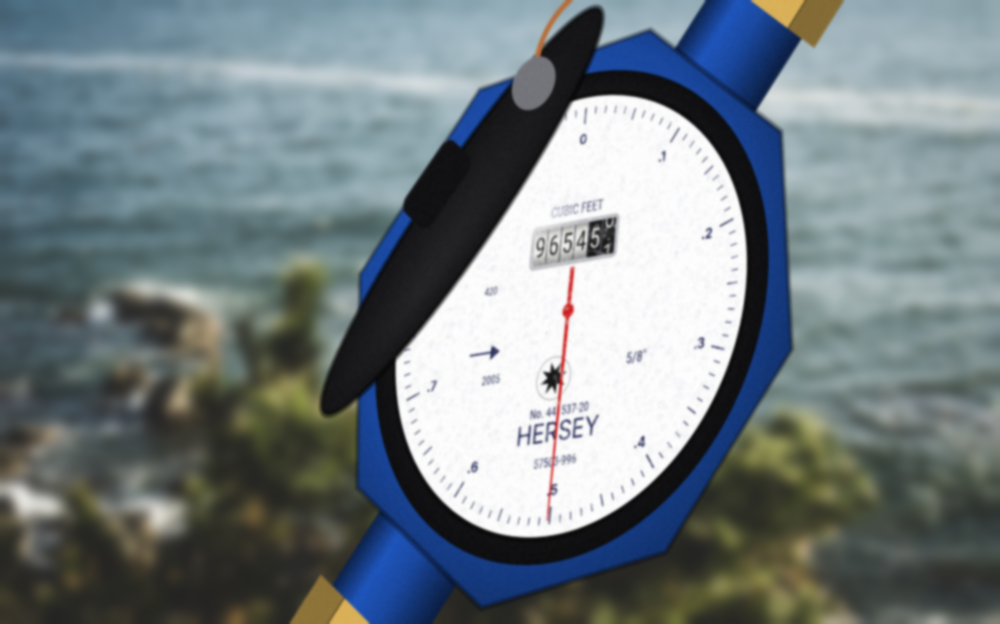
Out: ft³ 965450.50
